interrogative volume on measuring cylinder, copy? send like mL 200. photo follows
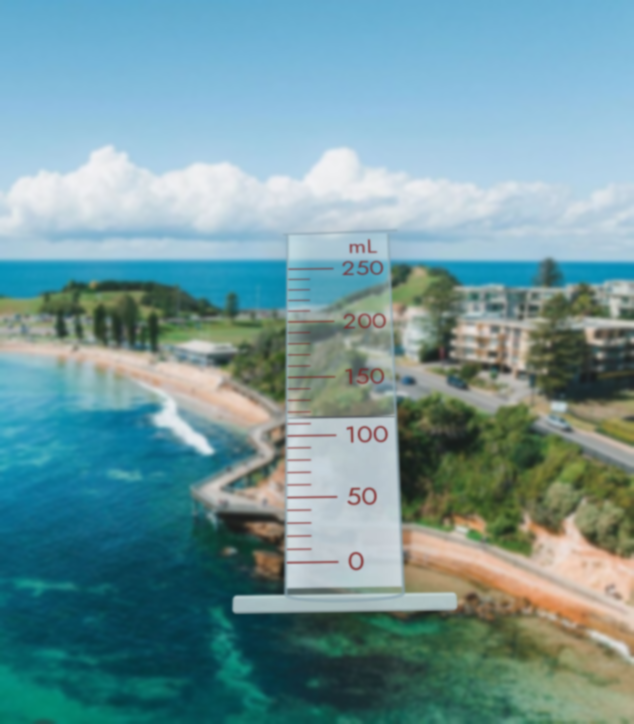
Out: mL 115
